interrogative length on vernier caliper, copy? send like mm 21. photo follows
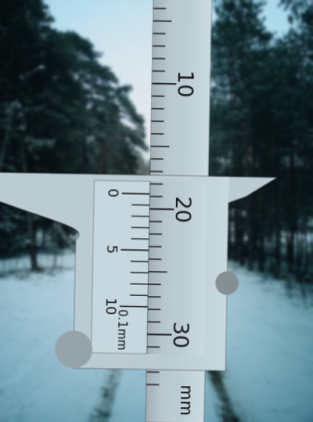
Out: mm 18.8
